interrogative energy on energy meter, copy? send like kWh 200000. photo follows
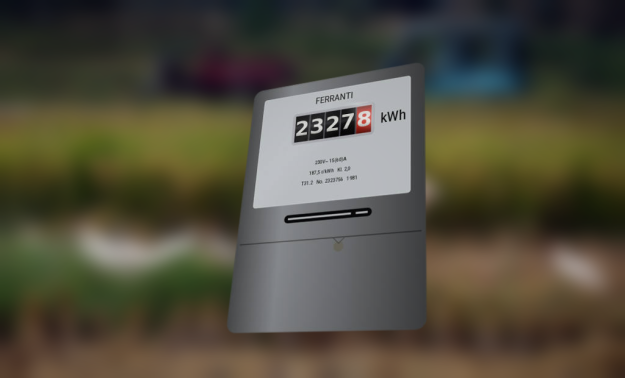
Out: kWh 2327.8
